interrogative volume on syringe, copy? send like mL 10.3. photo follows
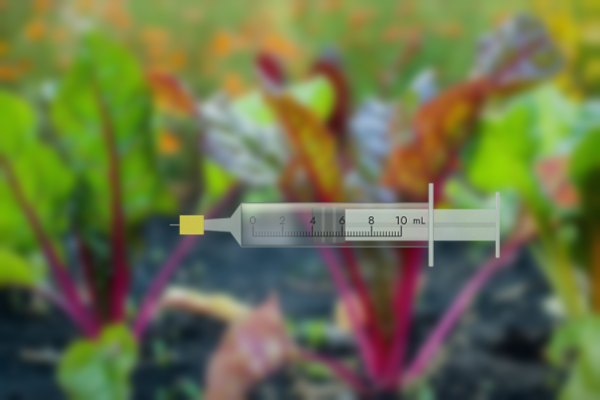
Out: mL 4
